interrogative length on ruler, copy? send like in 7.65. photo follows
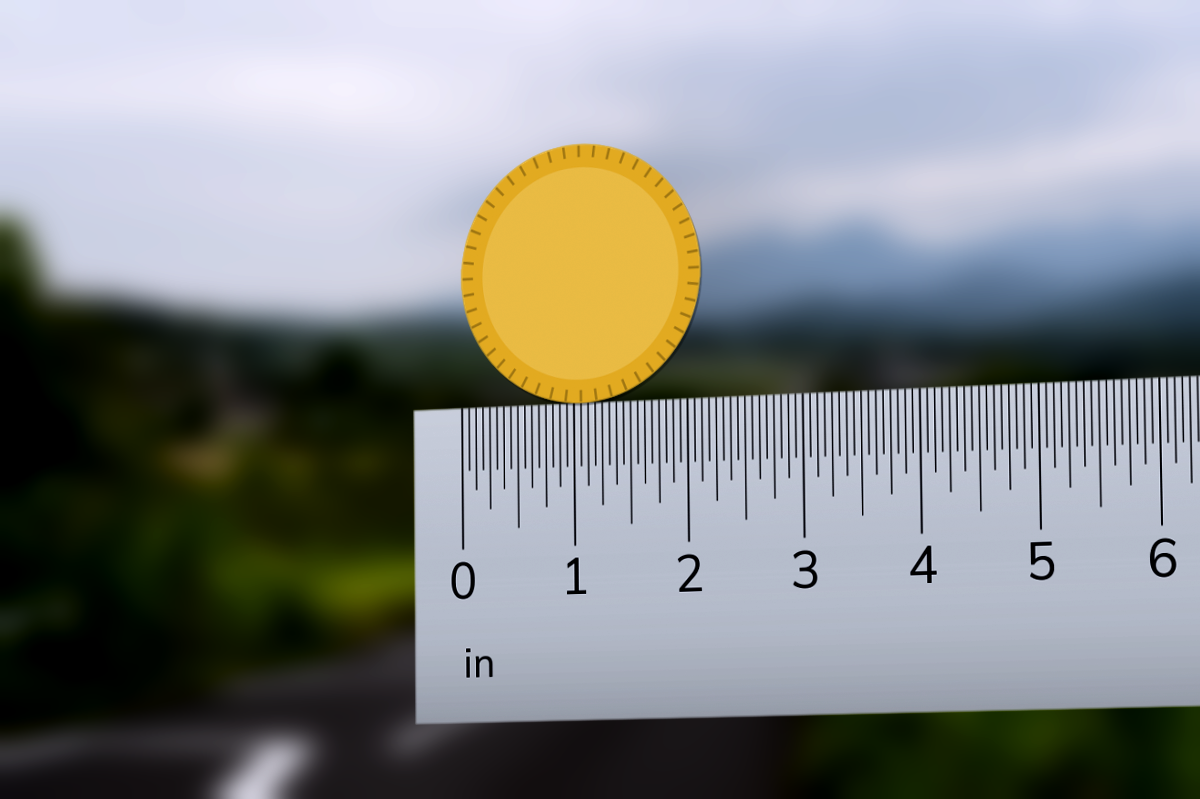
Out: in 2.125
